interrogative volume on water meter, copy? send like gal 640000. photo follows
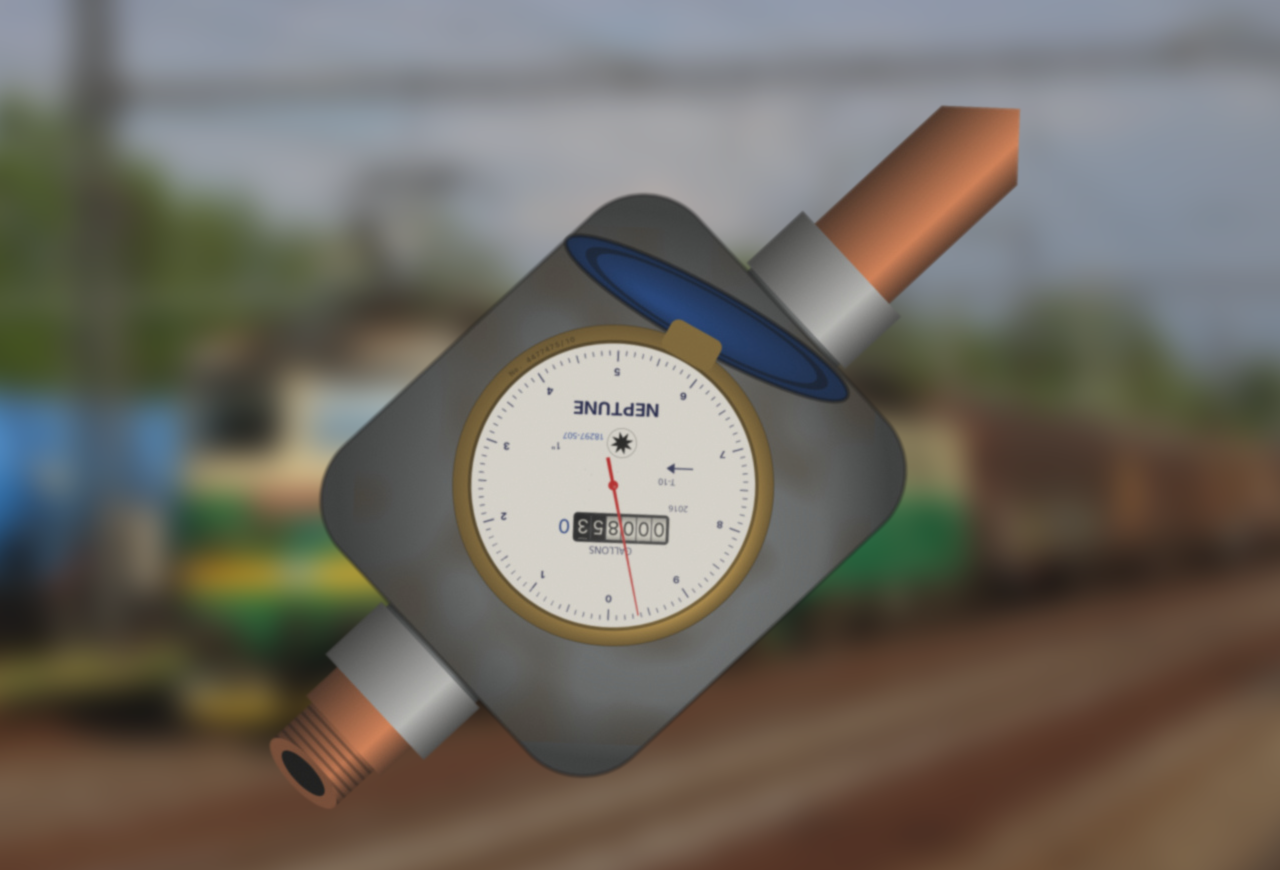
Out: gal 8529.6
